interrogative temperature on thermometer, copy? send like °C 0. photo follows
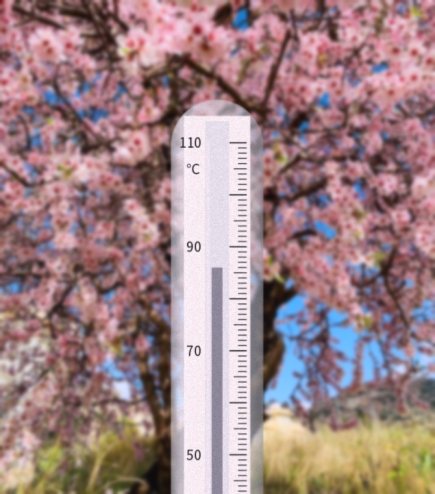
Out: °C 86
